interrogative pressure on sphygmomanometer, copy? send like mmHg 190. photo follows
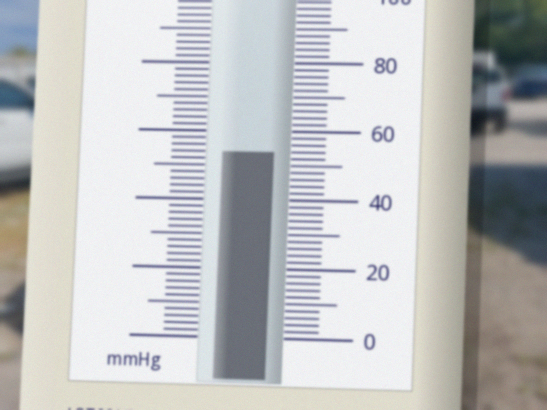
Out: mmHg 54
